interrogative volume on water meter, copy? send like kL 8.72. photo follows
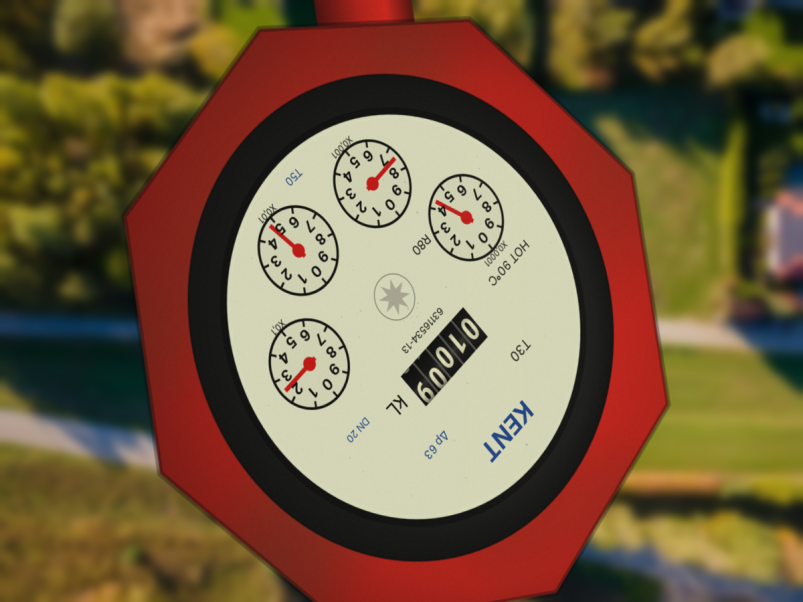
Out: kL 1009.2474
